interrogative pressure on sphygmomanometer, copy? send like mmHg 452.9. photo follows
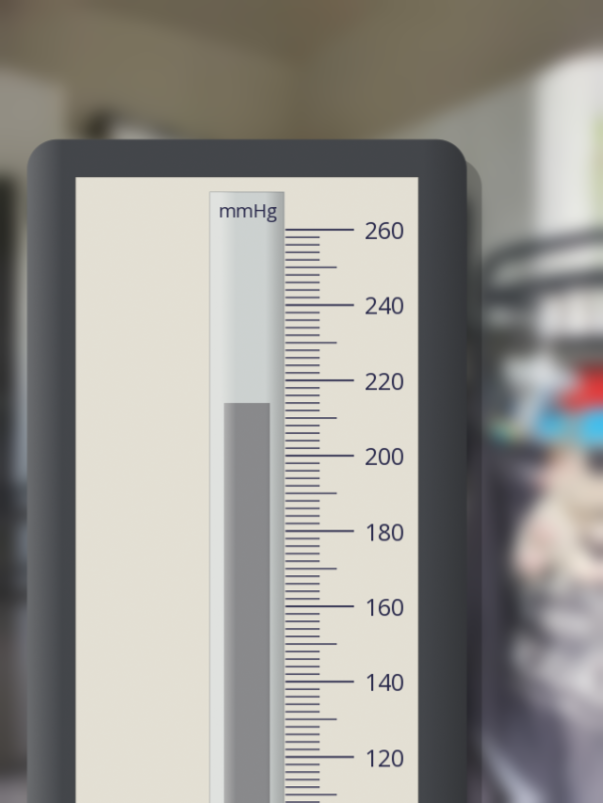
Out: mmHg 214
